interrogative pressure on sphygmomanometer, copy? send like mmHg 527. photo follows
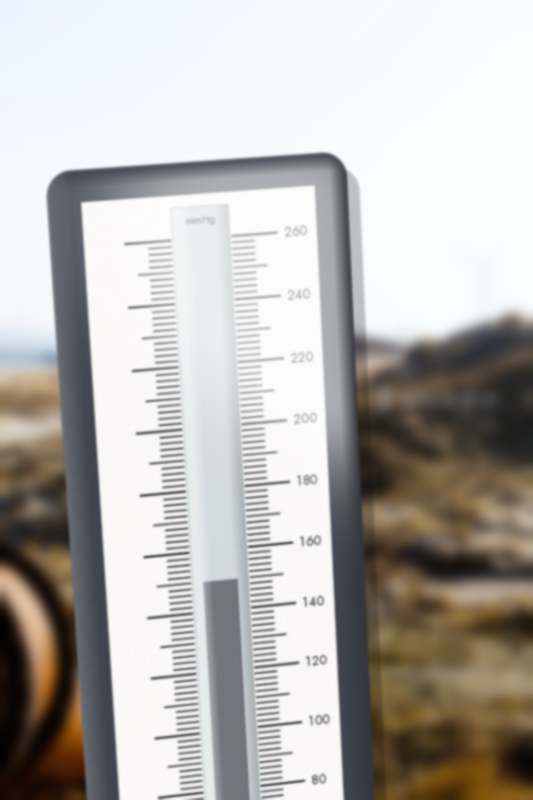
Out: mmHg 150
